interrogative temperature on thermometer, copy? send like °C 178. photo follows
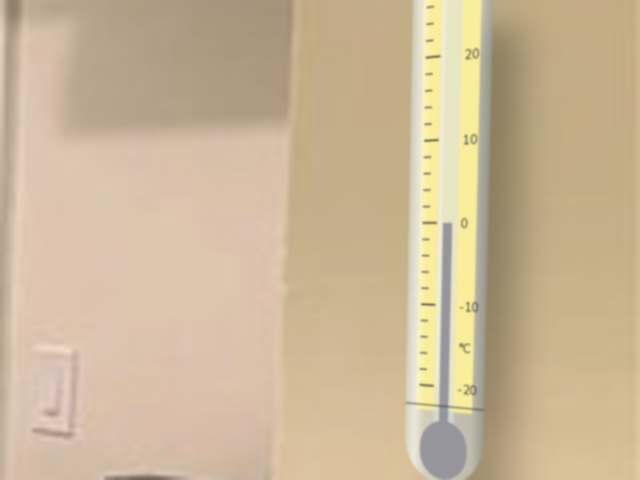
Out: °C 0
